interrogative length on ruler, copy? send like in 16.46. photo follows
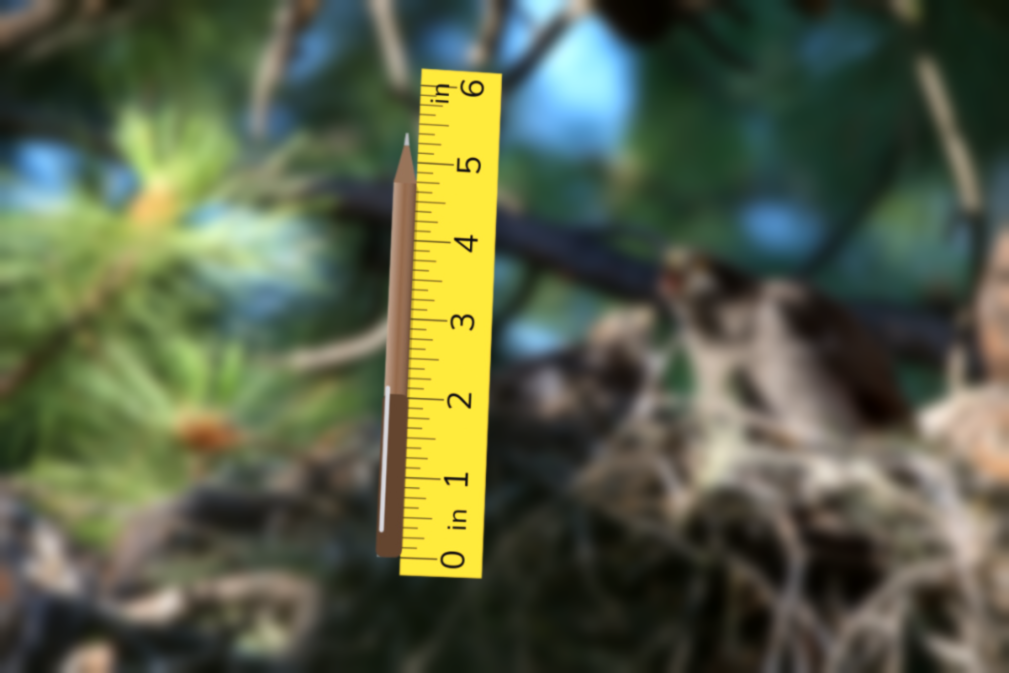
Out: in 5.375
